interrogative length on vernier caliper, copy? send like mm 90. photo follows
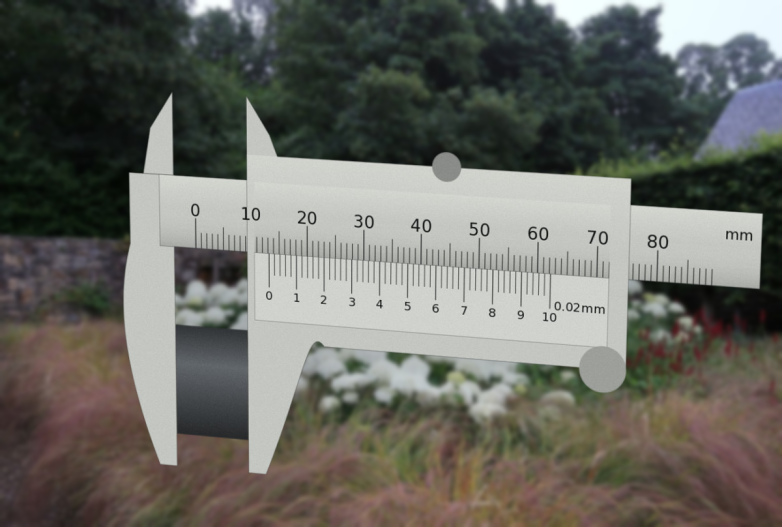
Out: mm 13.2
